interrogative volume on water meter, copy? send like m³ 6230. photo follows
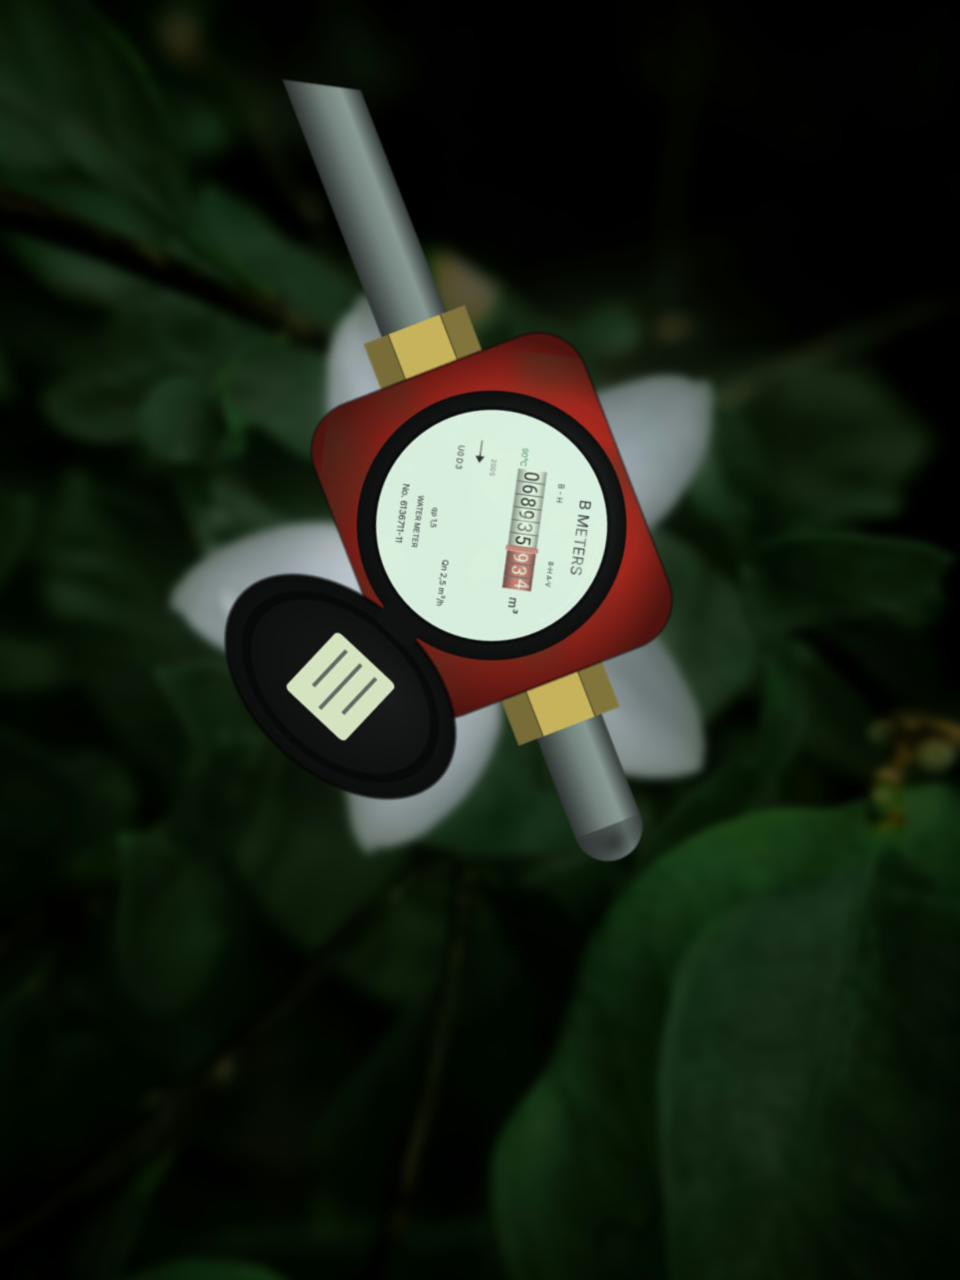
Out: m³ 68935.934
